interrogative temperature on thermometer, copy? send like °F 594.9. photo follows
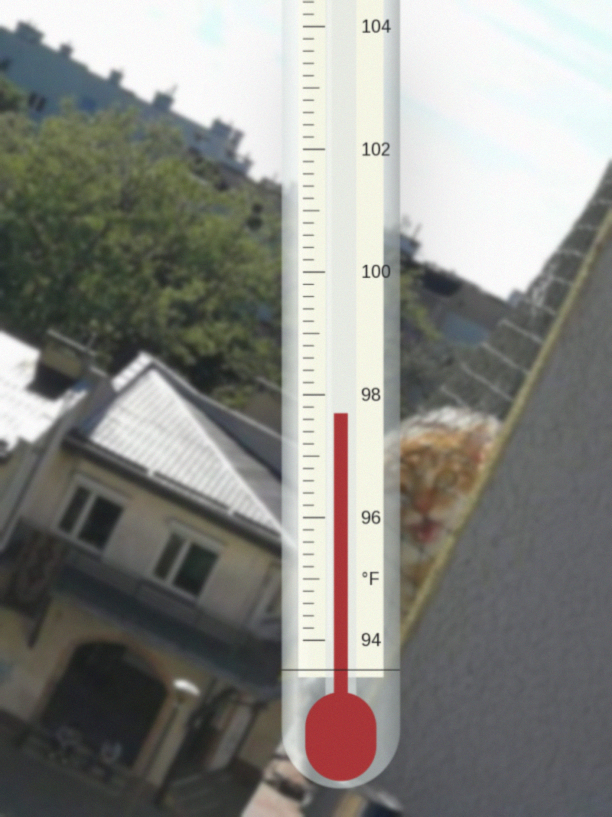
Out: °F 97.7
